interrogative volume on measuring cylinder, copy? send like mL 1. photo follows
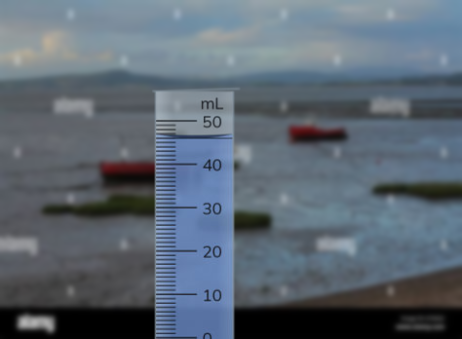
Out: mL 46
